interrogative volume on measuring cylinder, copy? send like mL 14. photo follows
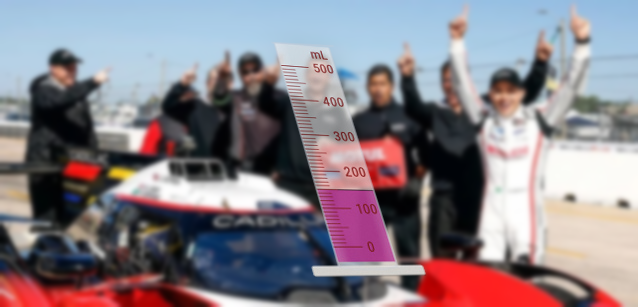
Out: mL 150
